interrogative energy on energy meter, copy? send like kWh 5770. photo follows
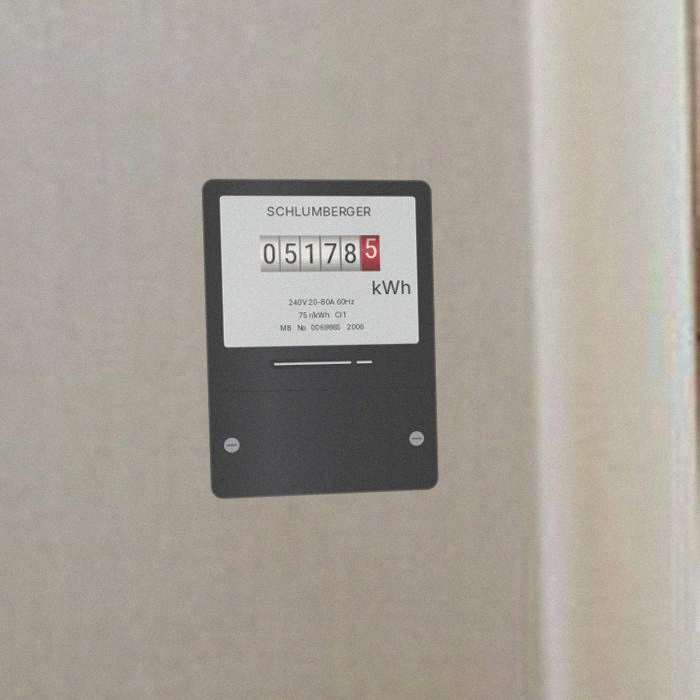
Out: kWh 5178.5
